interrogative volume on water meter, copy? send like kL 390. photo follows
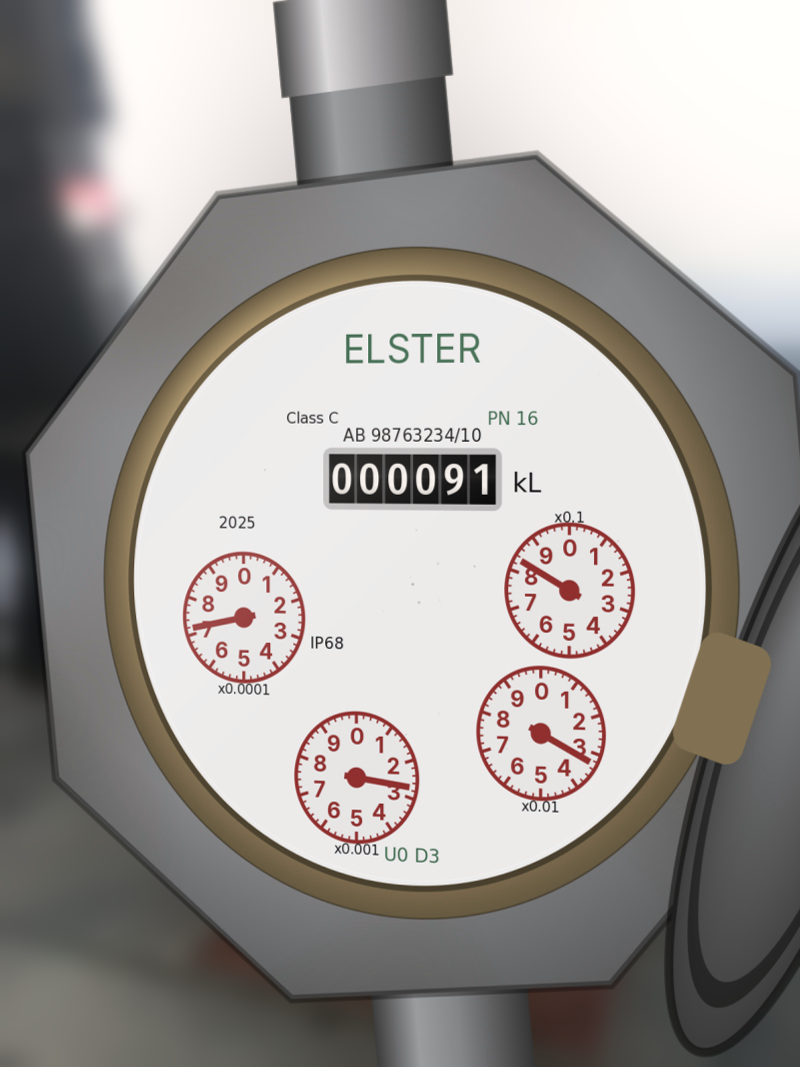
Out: kL 91.8327
